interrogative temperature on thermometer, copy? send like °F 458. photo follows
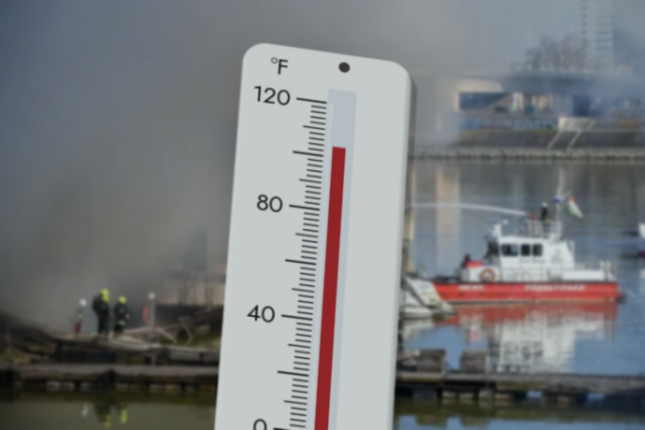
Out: °F 104
